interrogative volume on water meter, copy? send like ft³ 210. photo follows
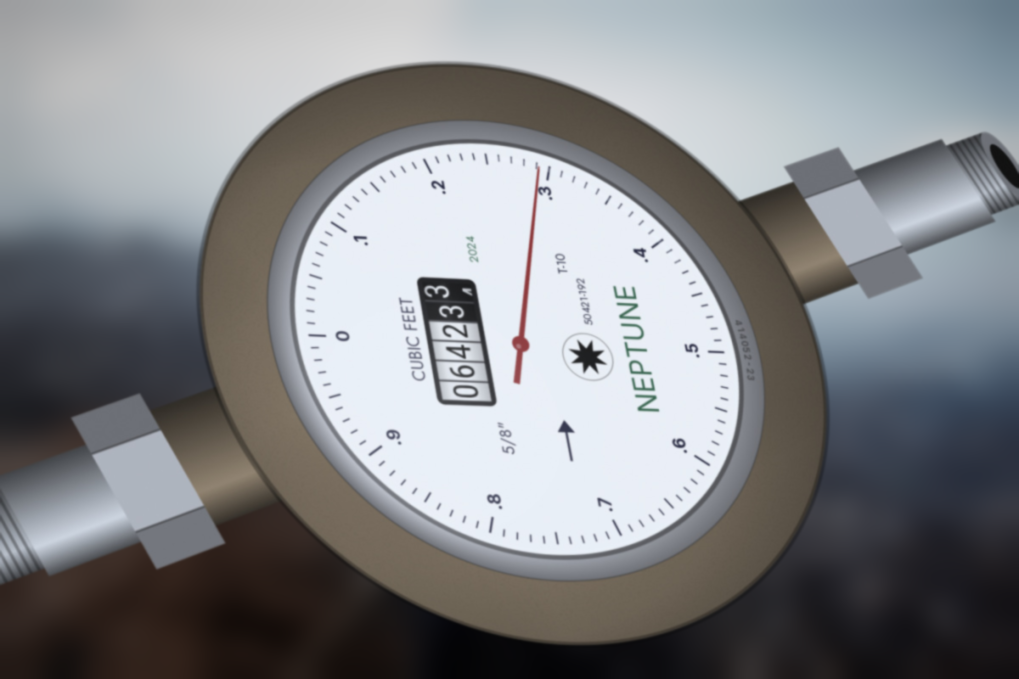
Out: ft³ 64233.29
